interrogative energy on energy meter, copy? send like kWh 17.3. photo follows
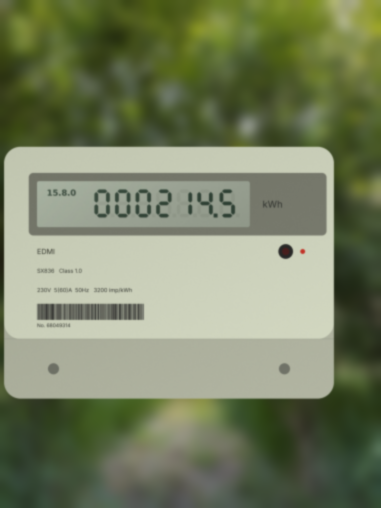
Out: kWh 214.5
